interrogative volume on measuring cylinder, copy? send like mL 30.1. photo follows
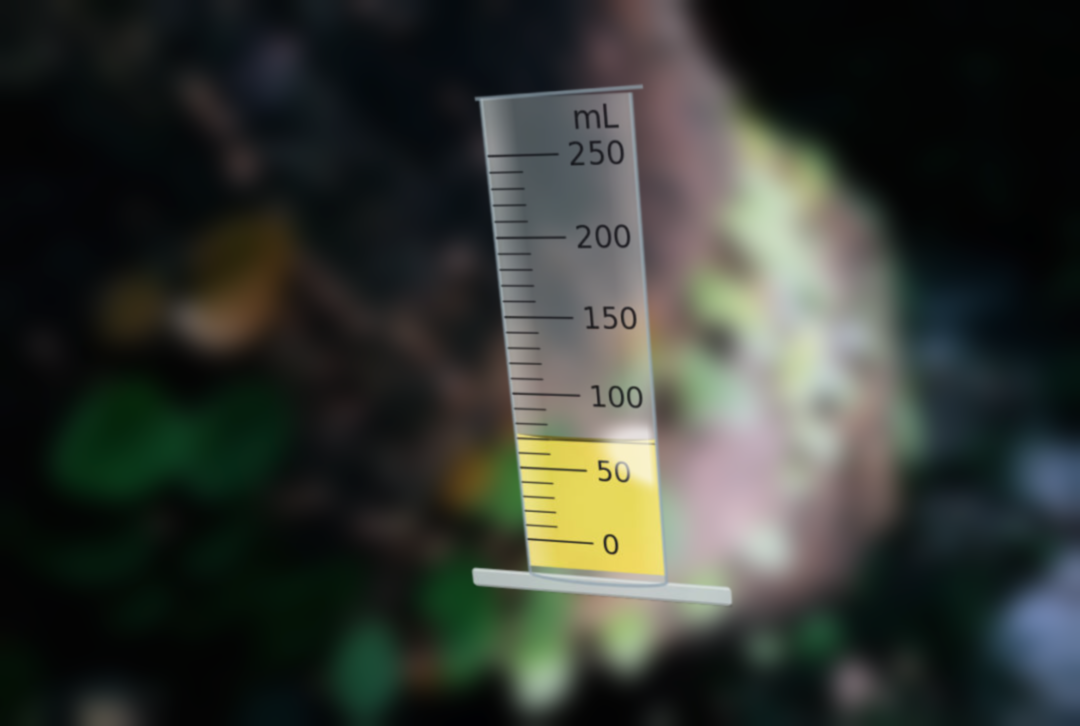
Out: mL 70
